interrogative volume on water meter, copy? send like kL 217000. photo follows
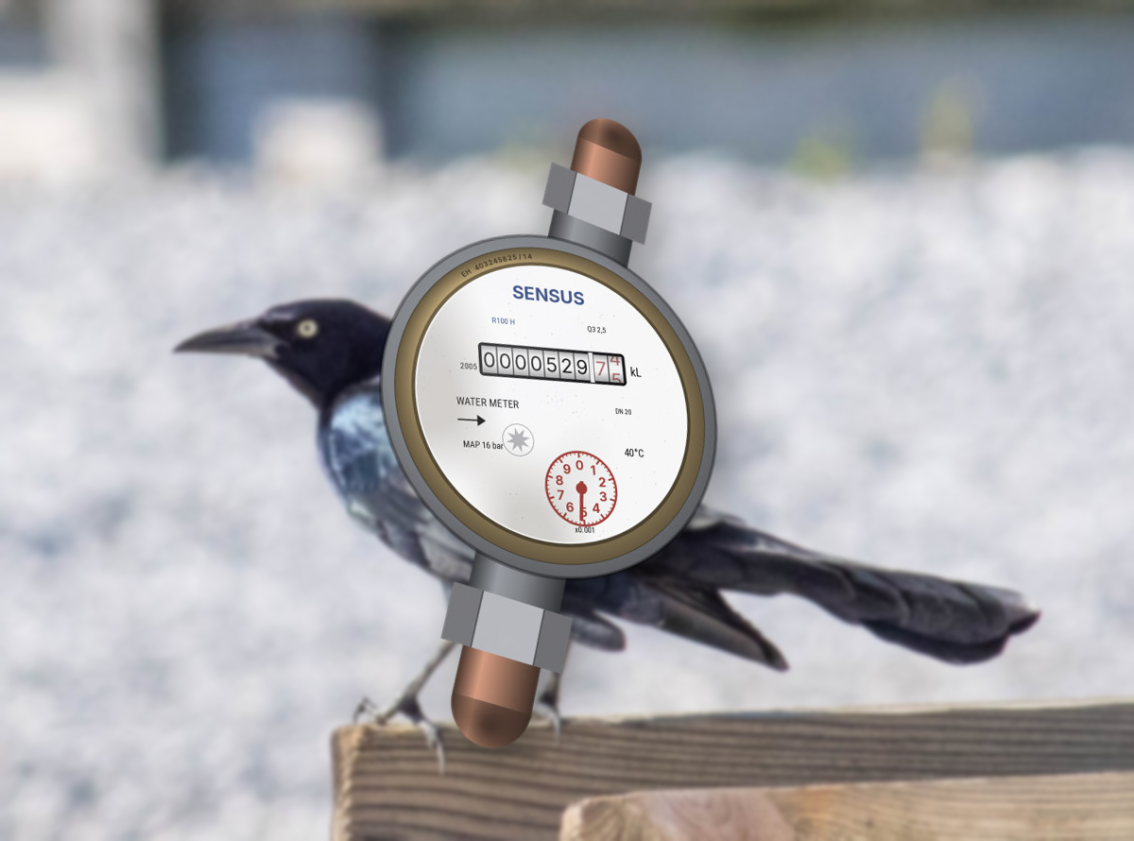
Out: kL 529.745
